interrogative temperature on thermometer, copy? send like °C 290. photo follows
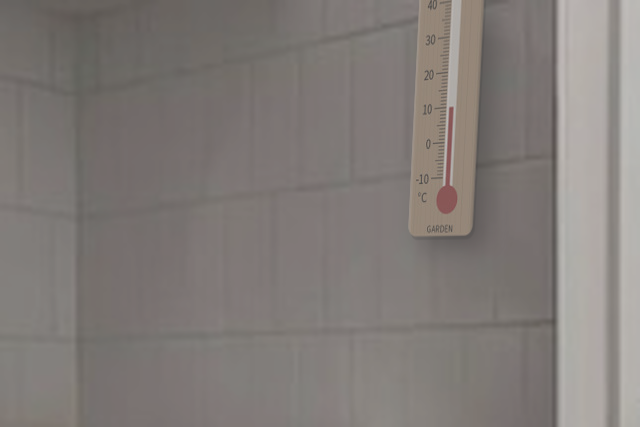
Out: °C 10
